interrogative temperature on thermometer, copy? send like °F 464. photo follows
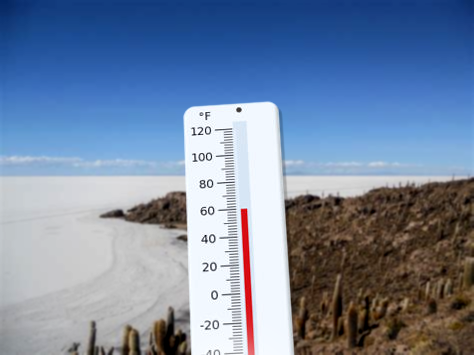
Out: °F 60
